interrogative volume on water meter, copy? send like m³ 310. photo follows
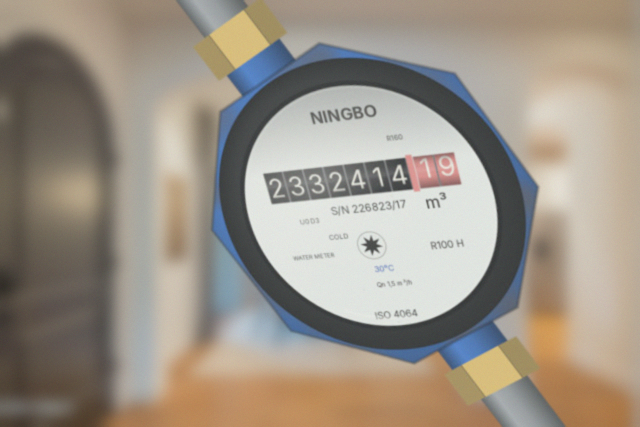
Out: m³ 2332414.19
